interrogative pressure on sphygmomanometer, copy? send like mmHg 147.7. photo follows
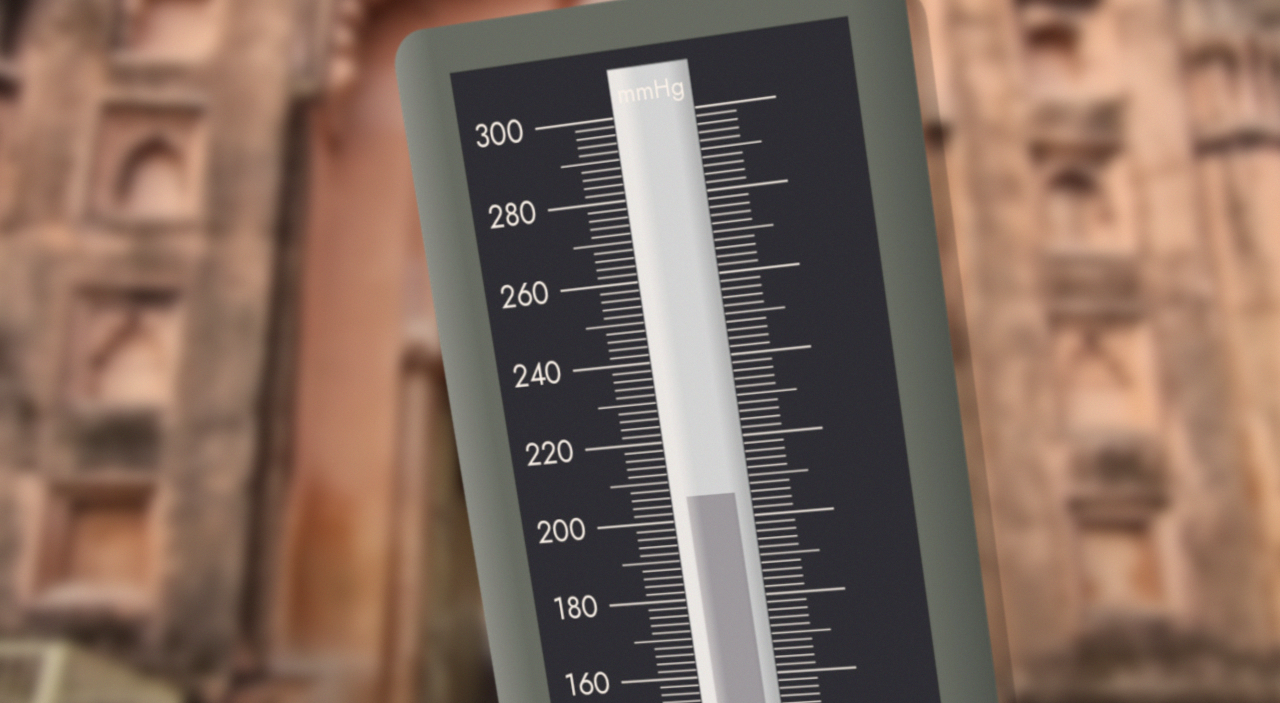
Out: mmHg 206
